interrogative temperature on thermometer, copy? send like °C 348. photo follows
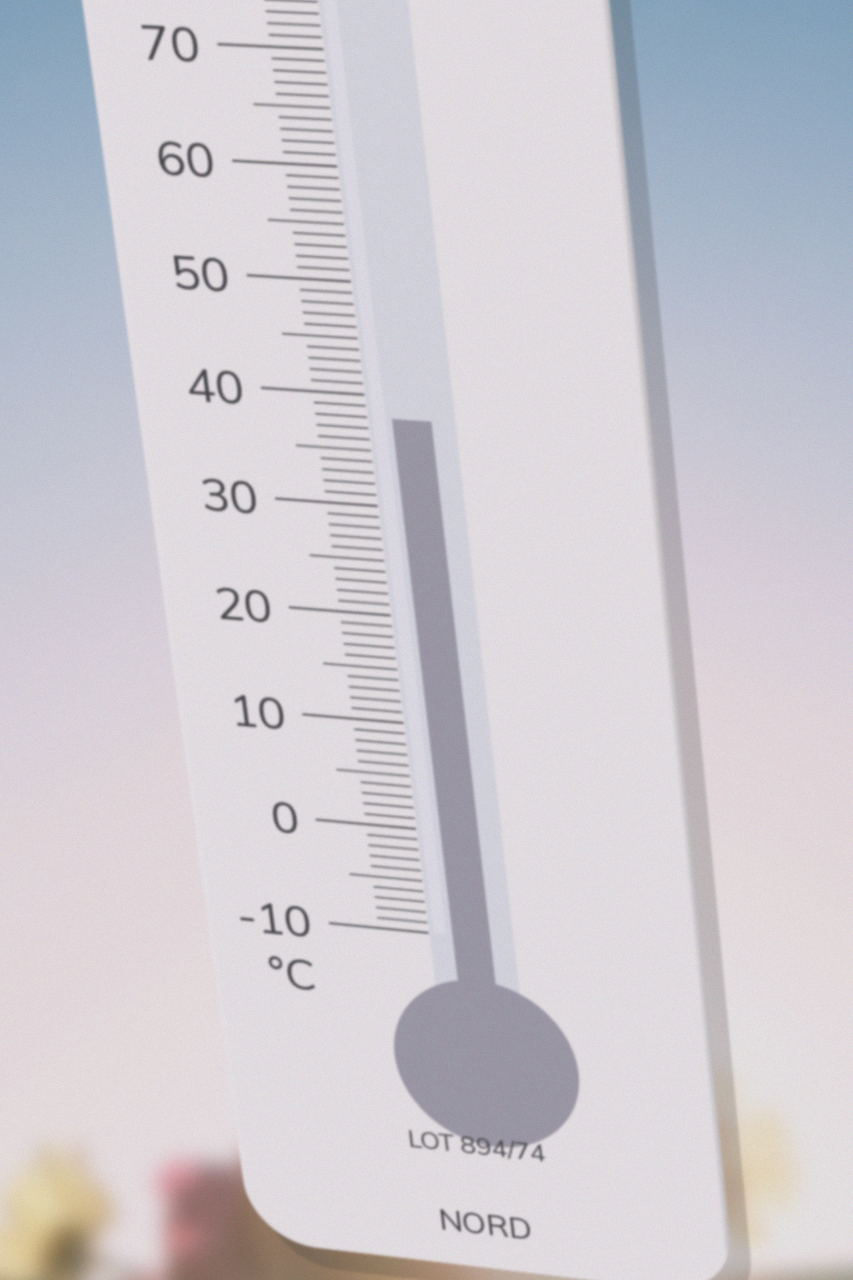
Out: °C 38
